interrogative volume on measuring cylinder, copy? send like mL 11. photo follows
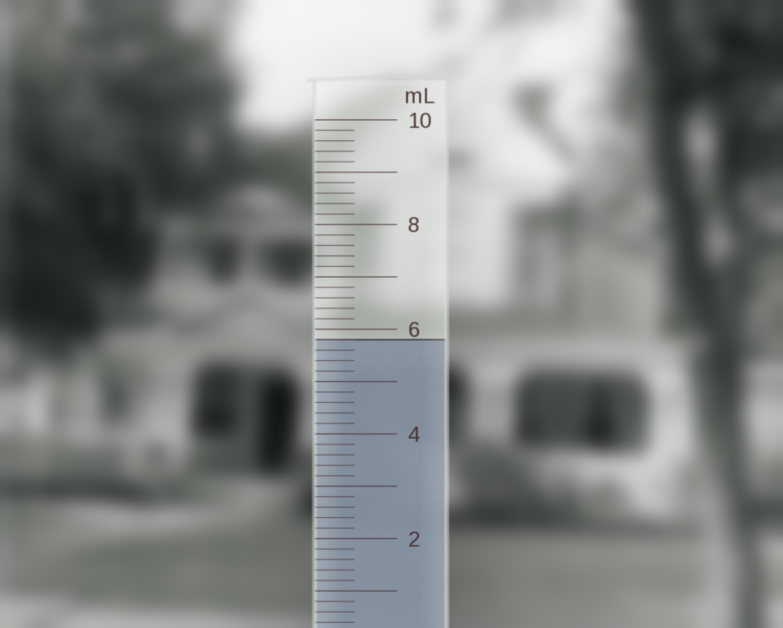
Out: mL 5.8
